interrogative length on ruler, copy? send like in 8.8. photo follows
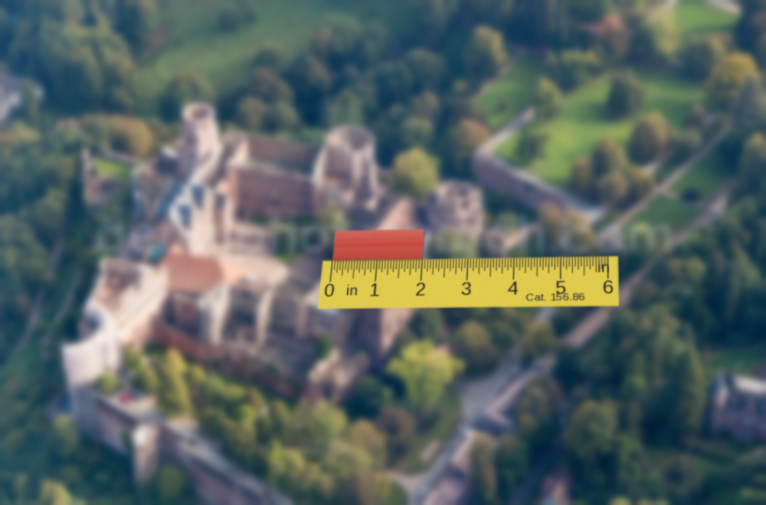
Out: in 2
